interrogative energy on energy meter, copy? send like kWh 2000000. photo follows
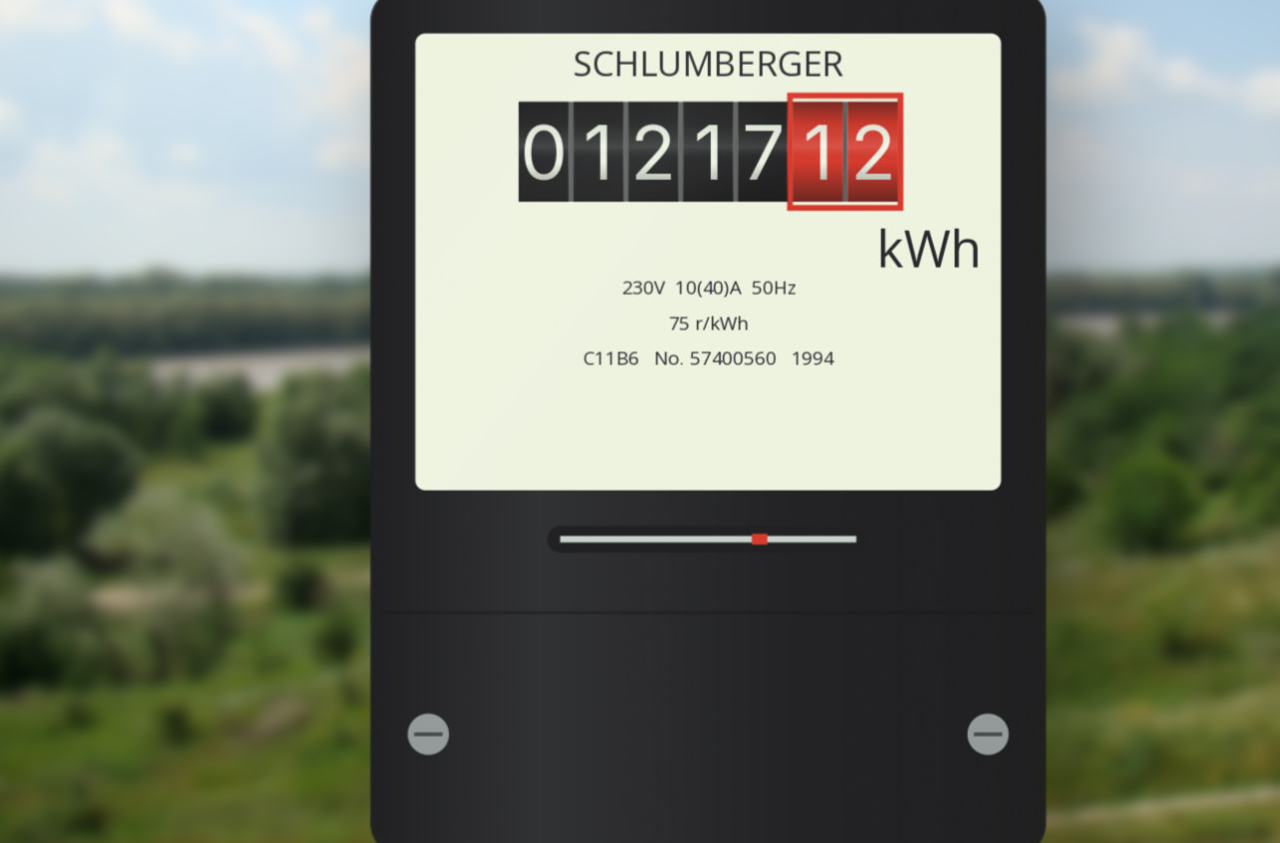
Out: kWh 1217.12
